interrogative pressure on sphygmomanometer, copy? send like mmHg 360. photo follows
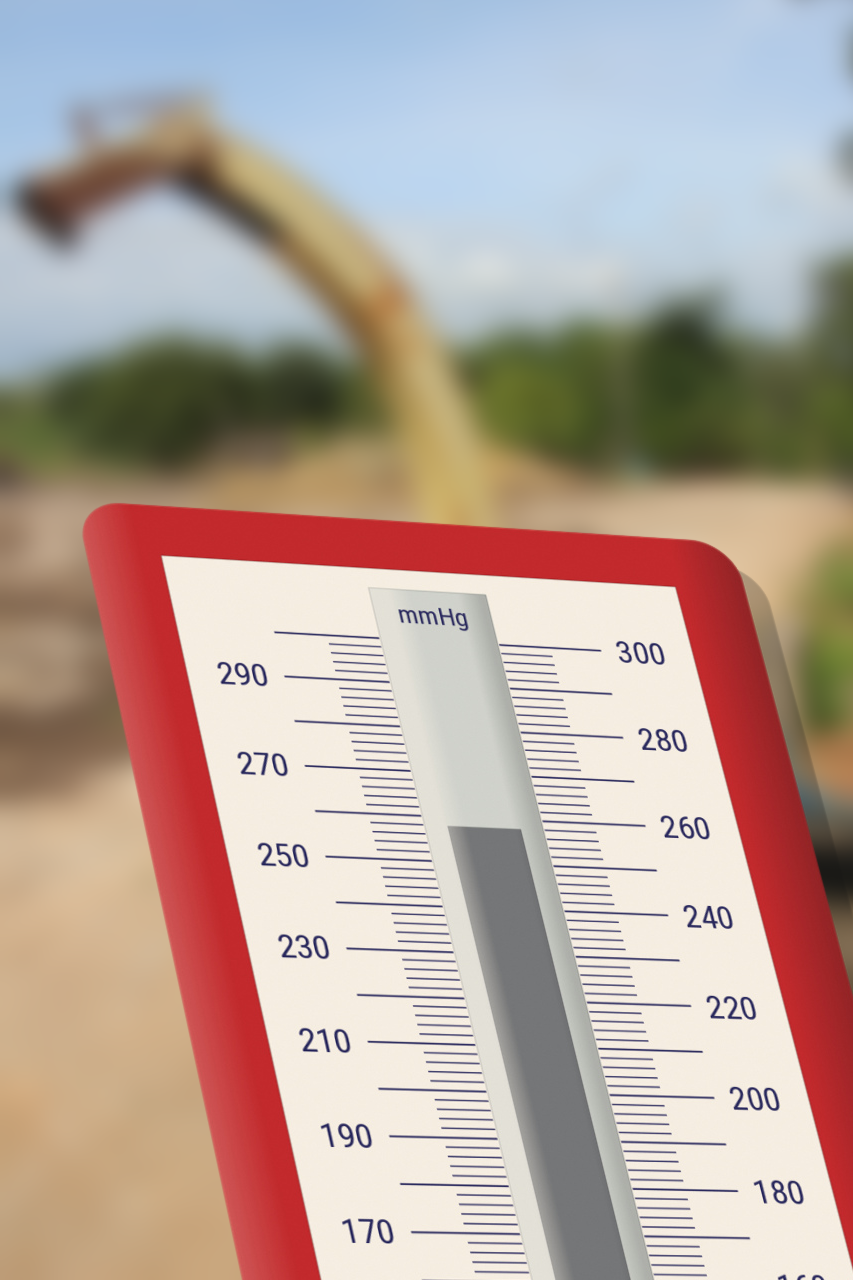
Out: mmHg 258
